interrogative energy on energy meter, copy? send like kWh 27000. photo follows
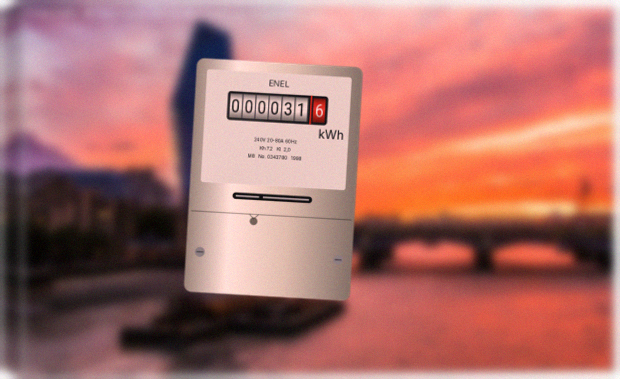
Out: kWh 31.6
